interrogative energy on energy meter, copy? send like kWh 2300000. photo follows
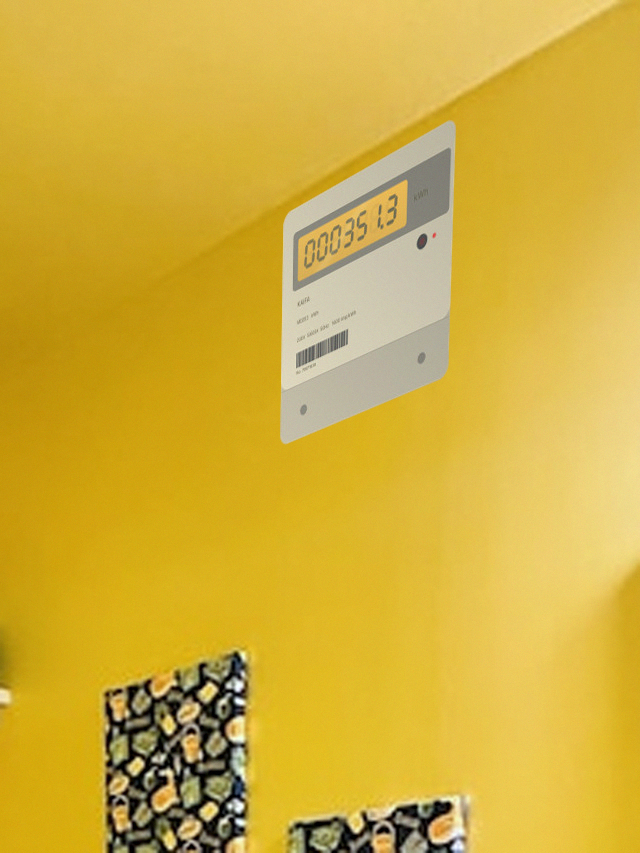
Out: kWh 351.3
